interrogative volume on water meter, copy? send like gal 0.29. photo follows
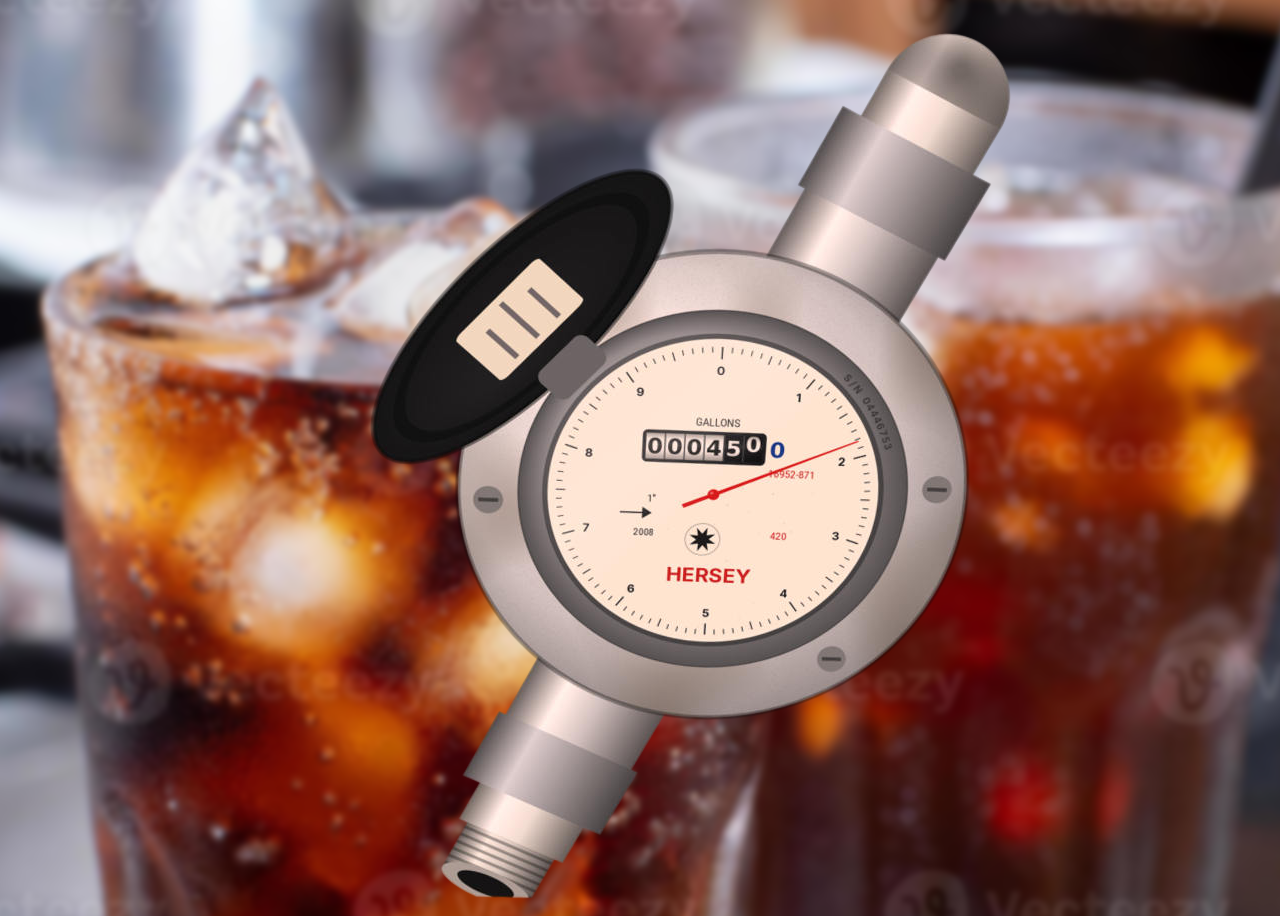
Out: gal 4501.8
